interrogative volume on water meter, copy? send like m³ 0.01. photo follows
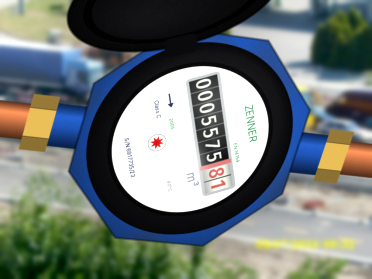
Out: m³ 5575.81
